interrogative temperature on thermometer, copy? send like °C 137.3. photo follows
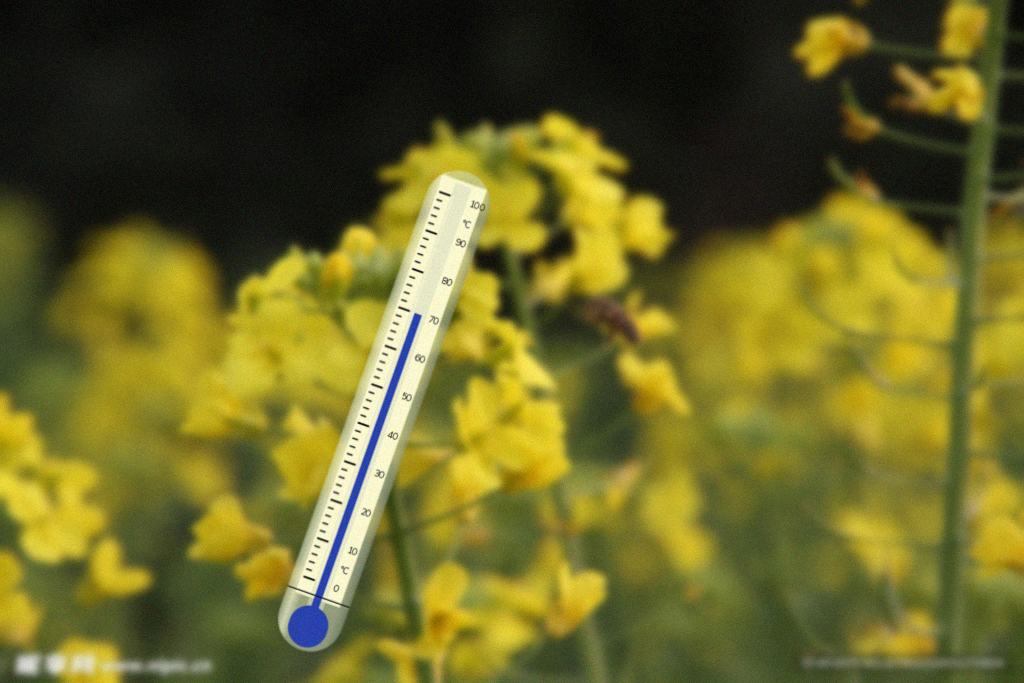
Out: °C 70
